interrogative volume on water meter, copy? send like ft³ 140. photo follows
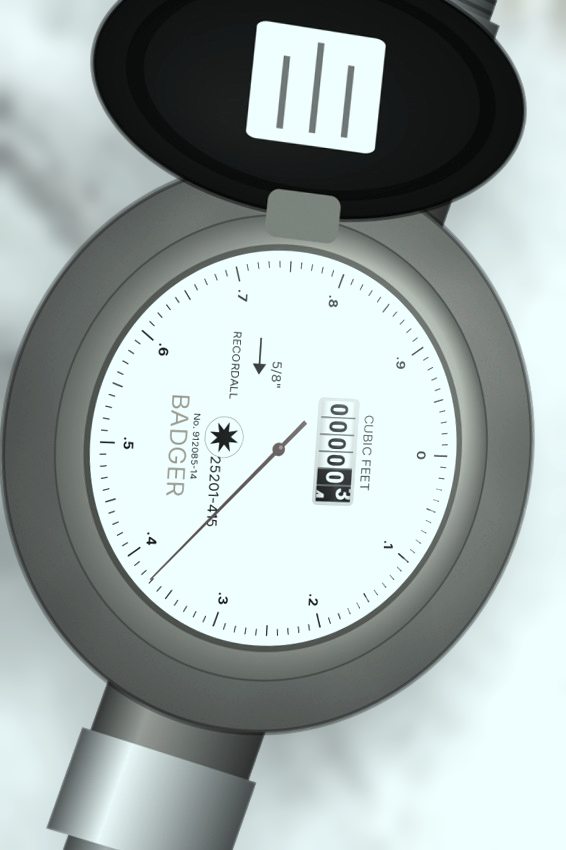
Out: ft³ 3.37
